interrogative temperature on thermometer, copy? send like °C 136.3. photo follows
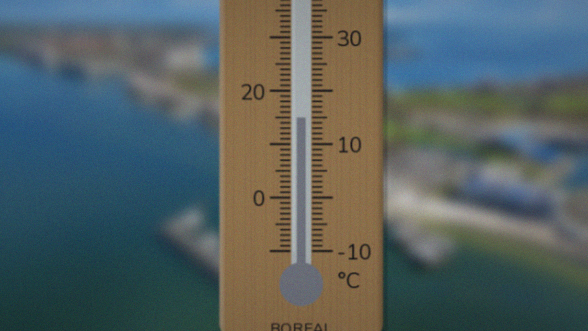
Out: °C 15
